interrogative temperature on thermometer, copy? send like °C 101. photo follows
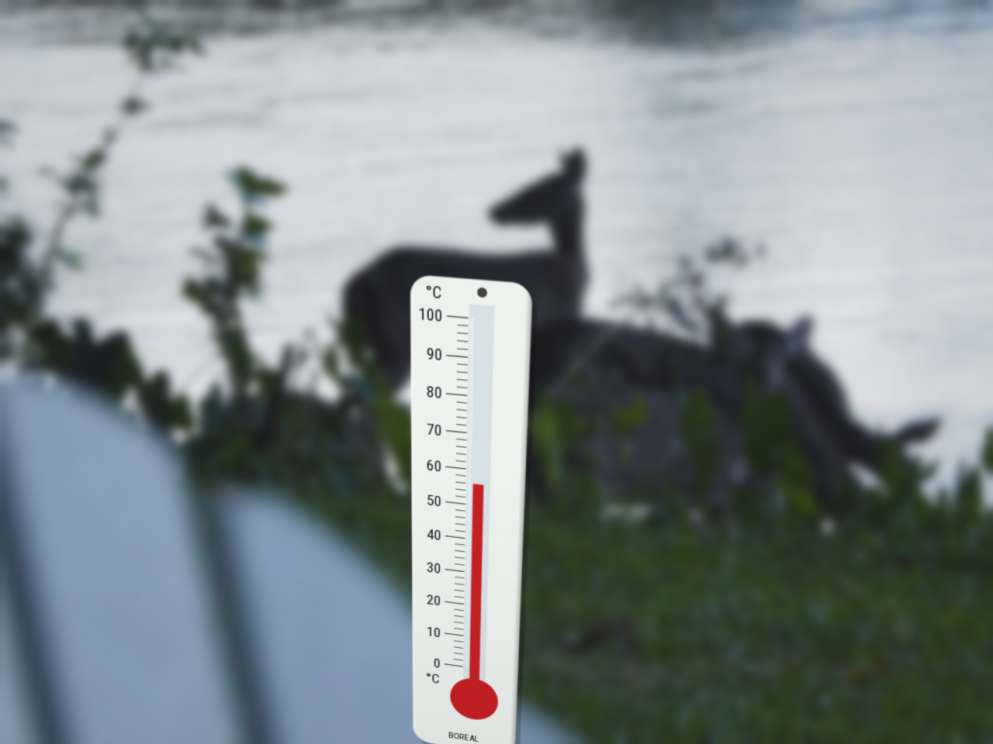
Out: °C 56
